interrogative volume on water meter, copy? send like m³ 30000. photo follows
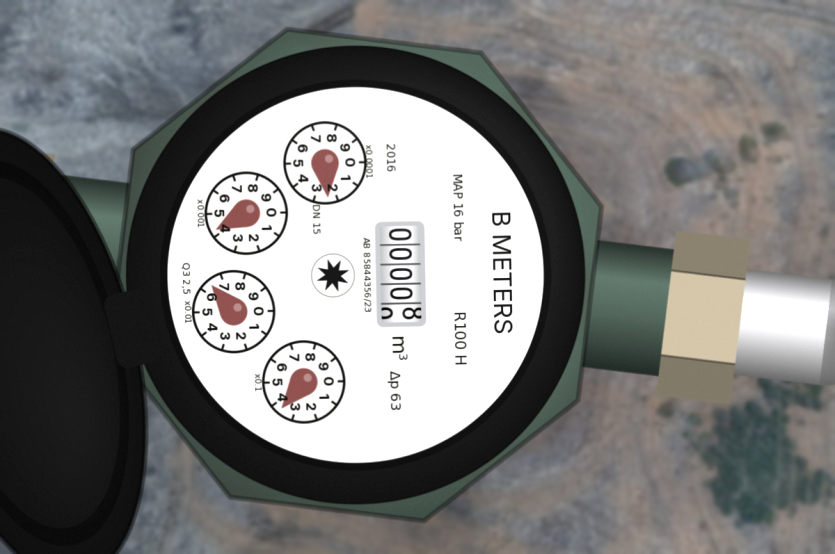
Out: m³ 8.3642
